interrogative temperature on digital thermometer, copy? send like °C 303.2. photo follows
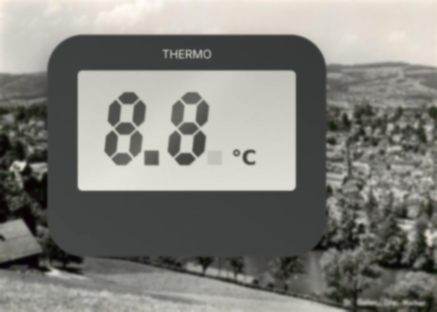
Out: °C 8.8
